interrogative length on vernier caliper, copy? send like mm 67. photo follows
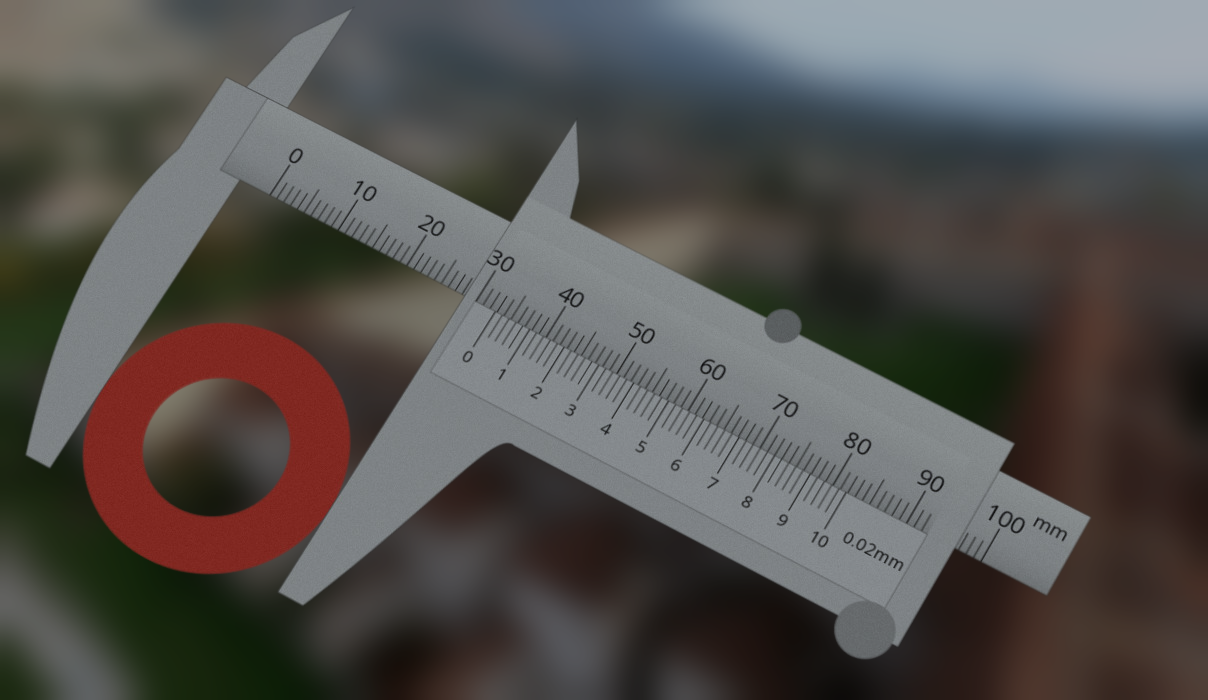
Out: mm 32.8
